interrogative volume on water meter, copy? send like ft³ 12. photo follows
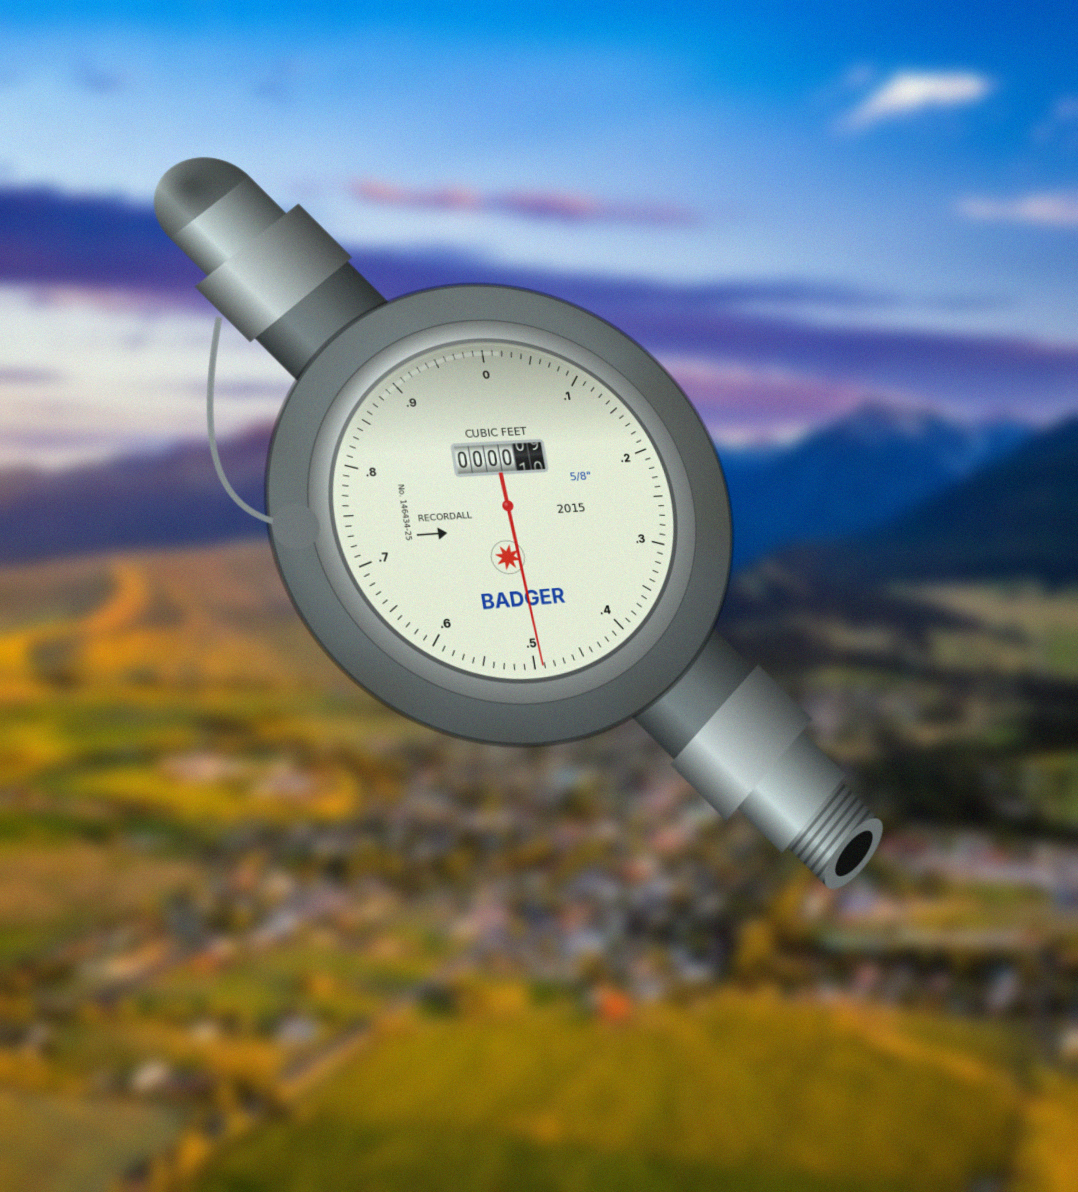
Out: ft³ 9.49
